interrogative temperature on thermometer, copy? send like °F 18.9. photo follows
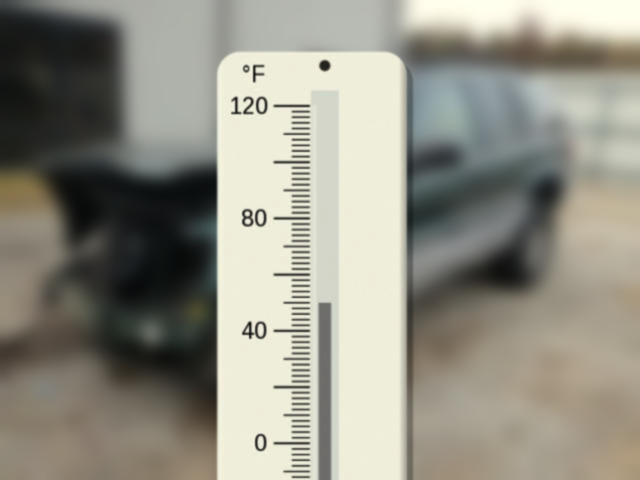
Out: °F 50
